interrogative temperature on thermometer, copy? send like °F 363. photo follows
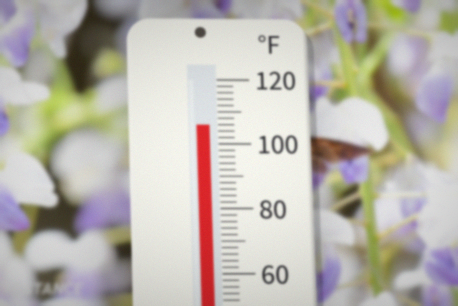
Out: °F 106
